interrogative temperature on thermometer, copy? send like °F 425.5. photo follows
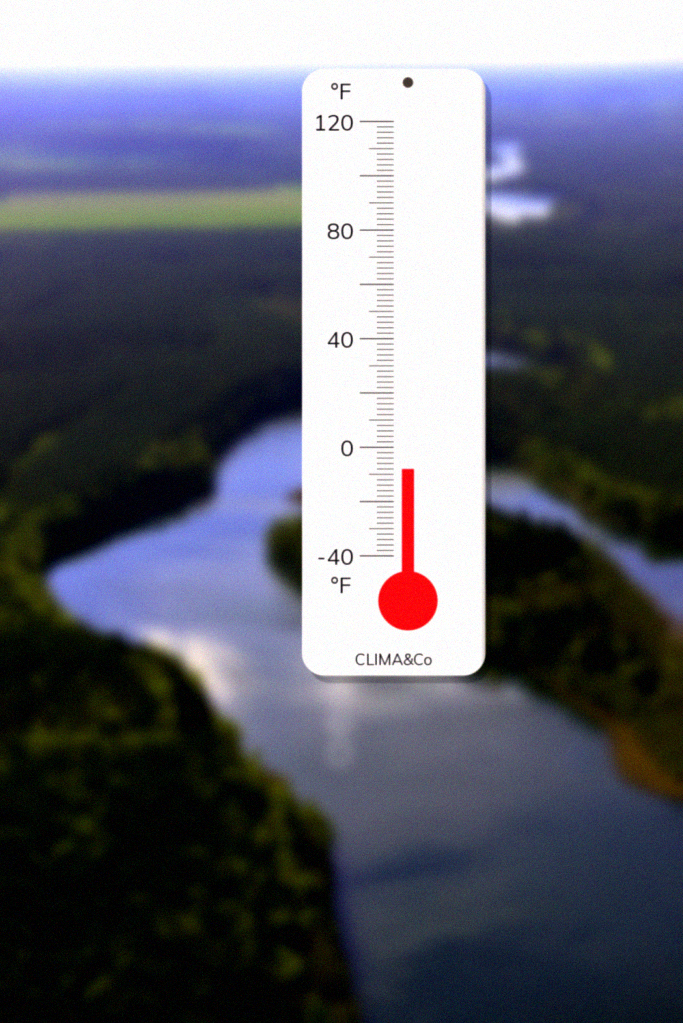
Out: °F -8
